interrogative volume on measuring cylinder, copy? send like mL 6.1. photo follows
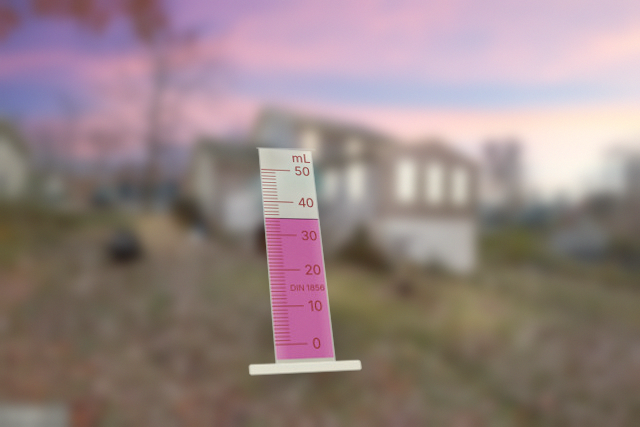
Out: mL 35
